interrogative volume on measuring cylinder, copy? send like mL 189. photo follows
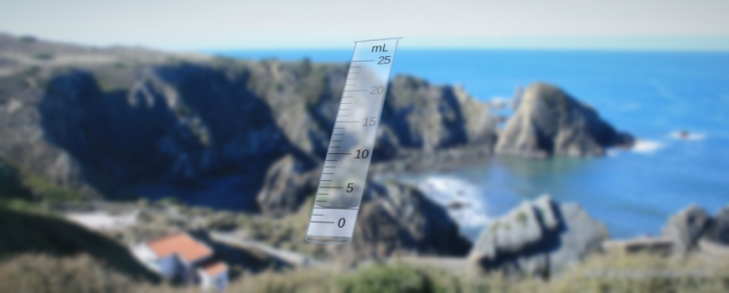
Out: mL 2
